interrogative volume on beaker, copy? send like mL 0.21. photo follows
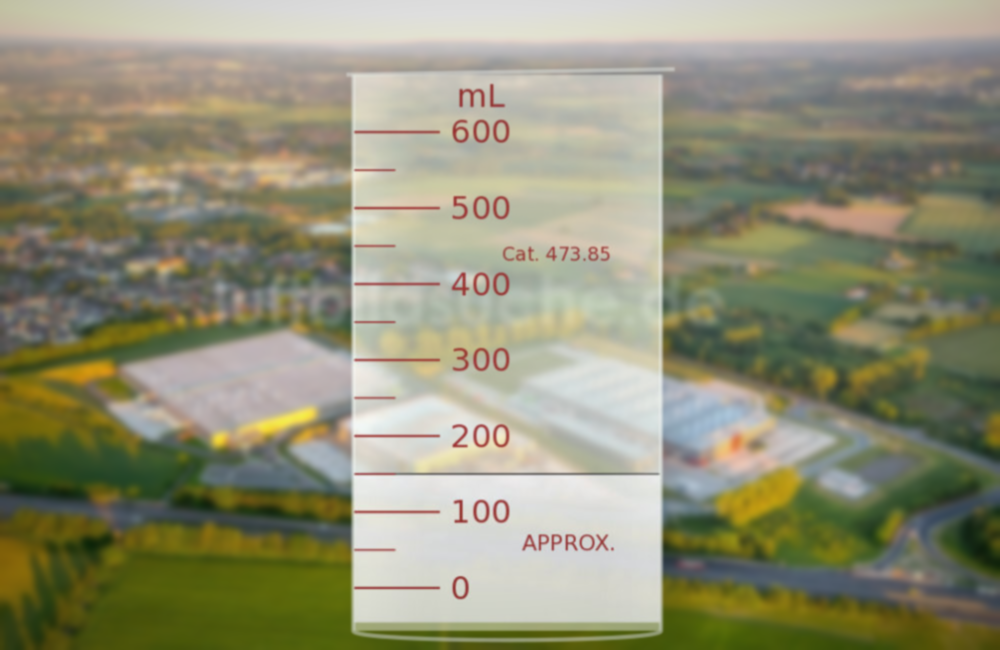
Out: mL 150
